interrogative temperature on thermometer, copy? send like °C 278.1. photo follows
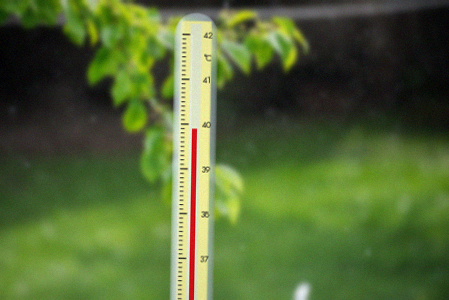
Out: °C 39.9
